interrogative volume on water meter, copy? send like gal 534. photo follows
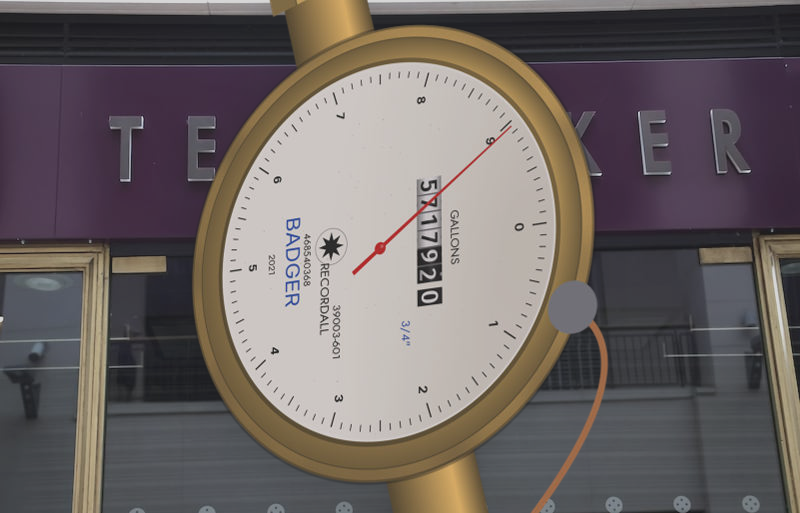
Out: gal 5717919.0
